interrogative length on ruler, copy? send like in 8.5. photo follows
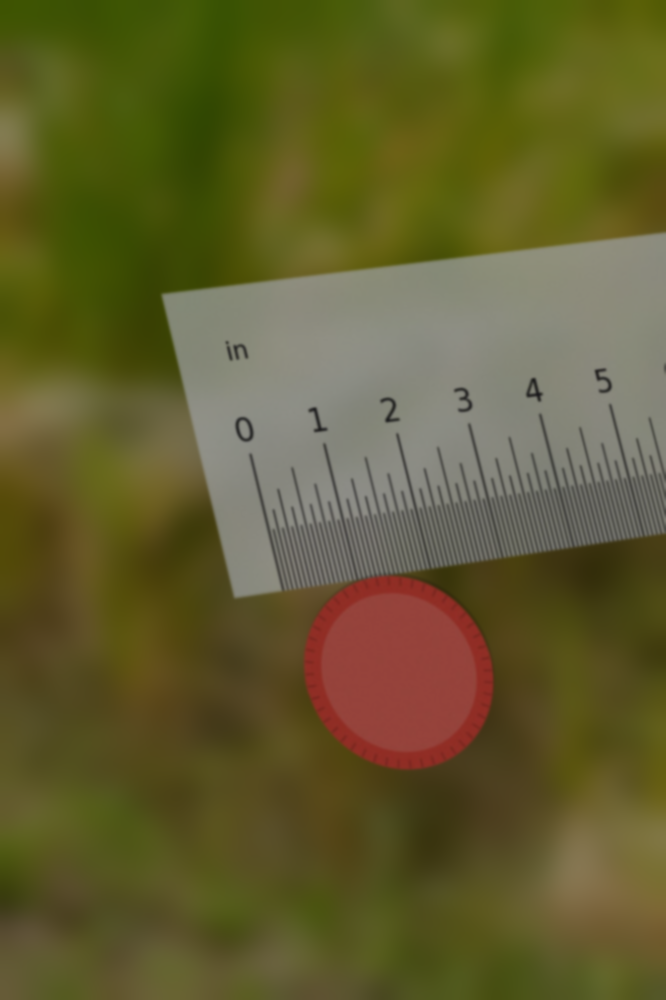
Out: in 2.5
